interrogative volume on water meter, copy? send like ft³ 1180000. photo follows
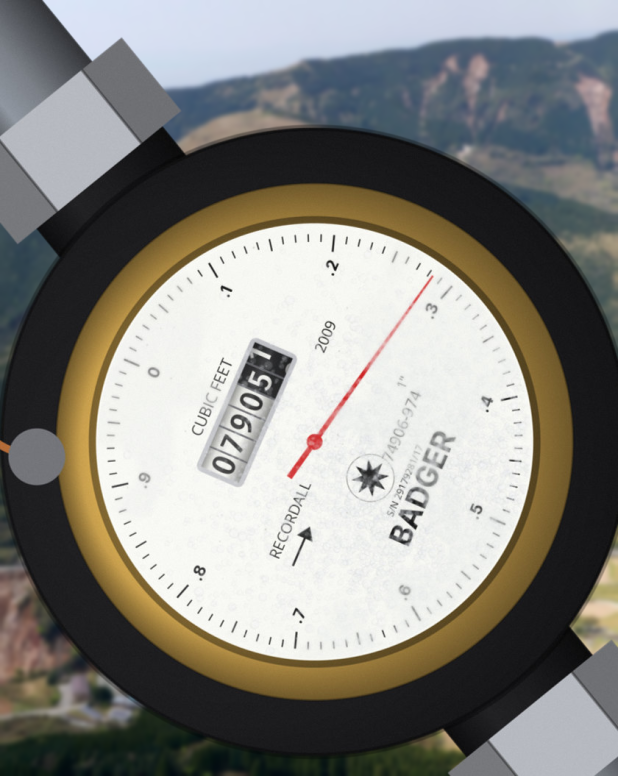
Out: ft³ 79051.28
